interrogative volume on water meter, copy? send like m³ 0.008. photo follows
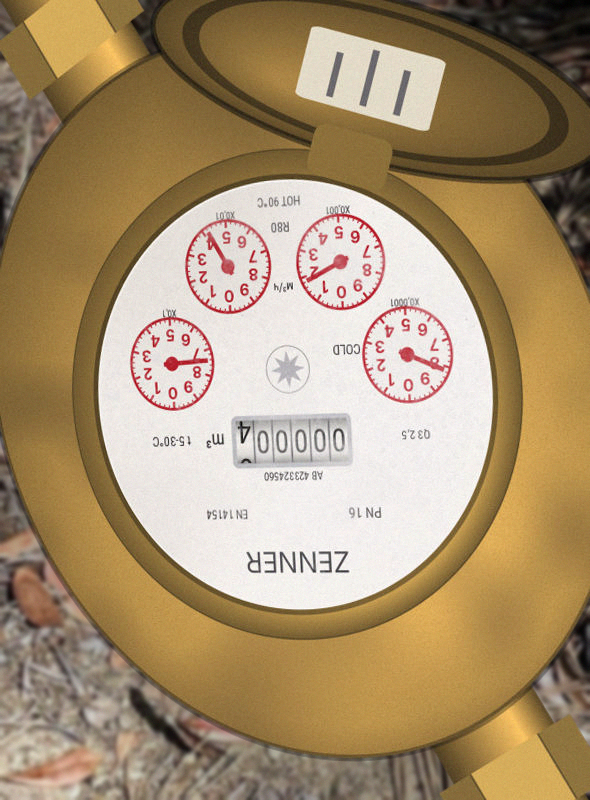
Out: m³ 3.7418
